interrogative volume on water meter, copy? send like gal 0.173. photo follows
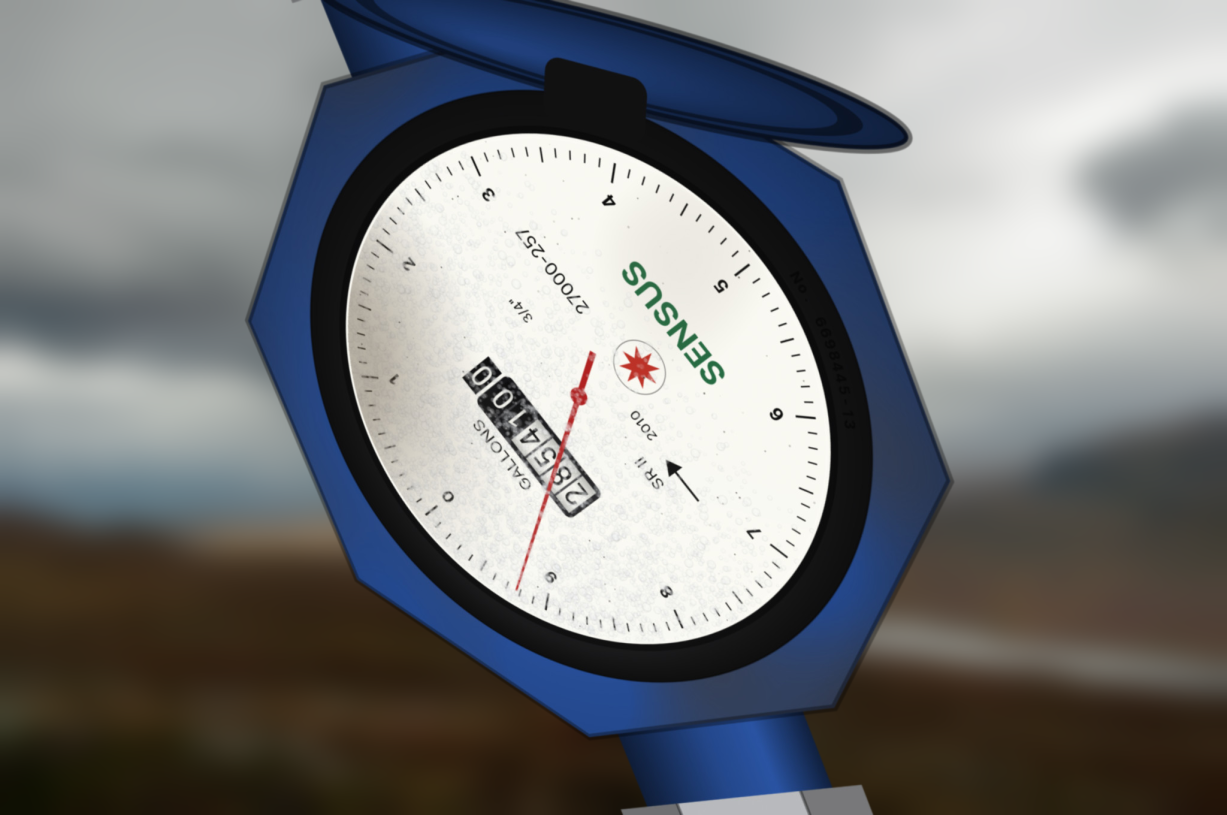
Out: gal 2854099.2
